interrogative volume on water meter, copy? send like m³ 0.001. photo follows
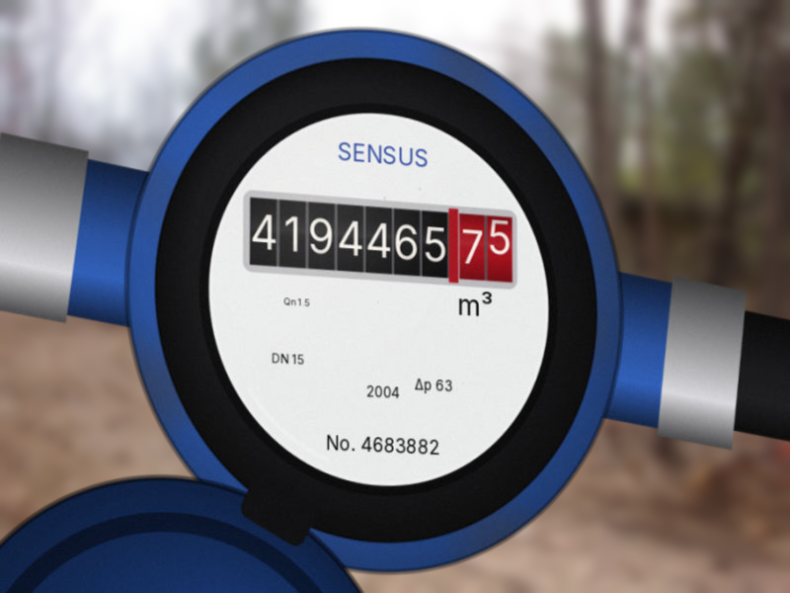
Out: m³ 4194465.75
